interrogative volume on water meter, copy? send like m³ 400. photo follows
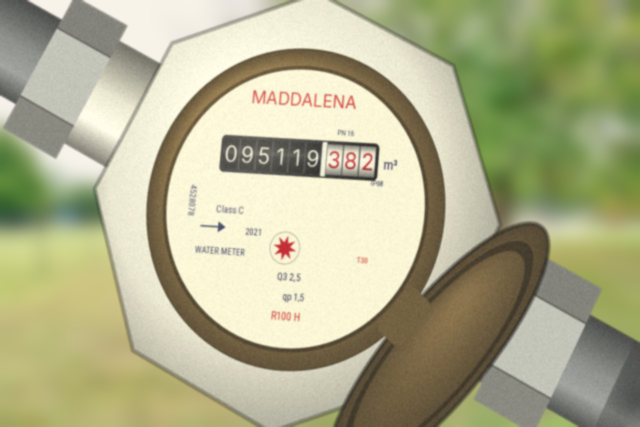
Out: m³ 95119.382
